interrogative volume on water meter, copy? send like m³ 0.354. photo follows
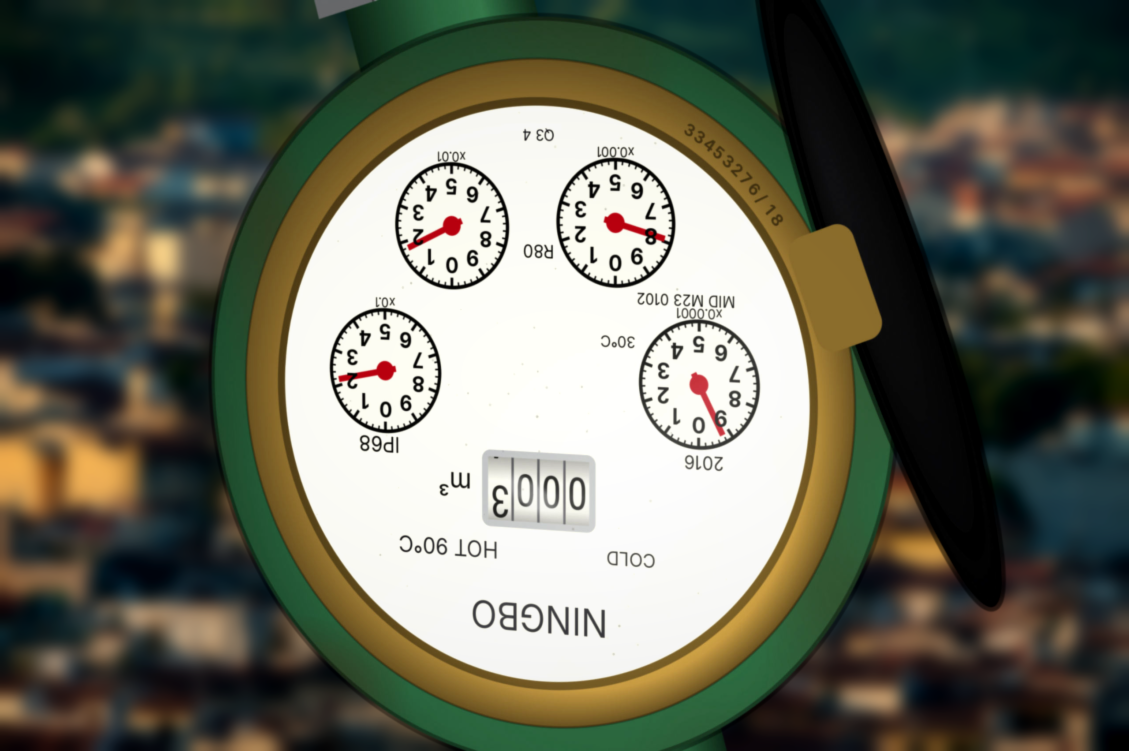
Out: m³ 3.2179
